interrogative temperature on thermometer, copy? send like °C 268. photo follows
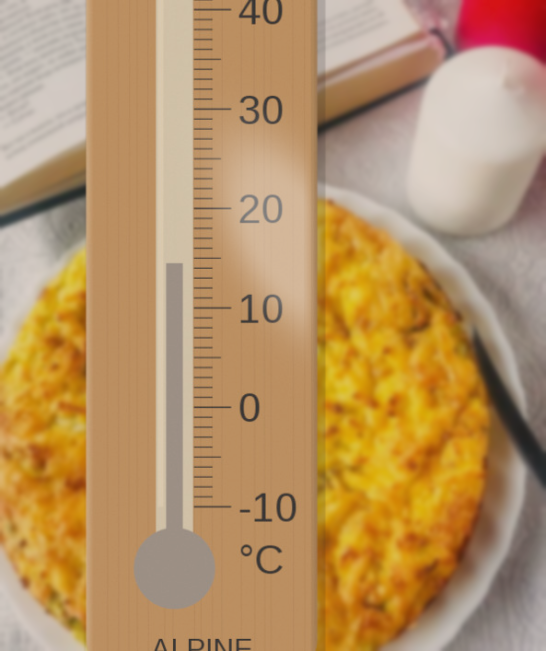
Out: °C 14.5
